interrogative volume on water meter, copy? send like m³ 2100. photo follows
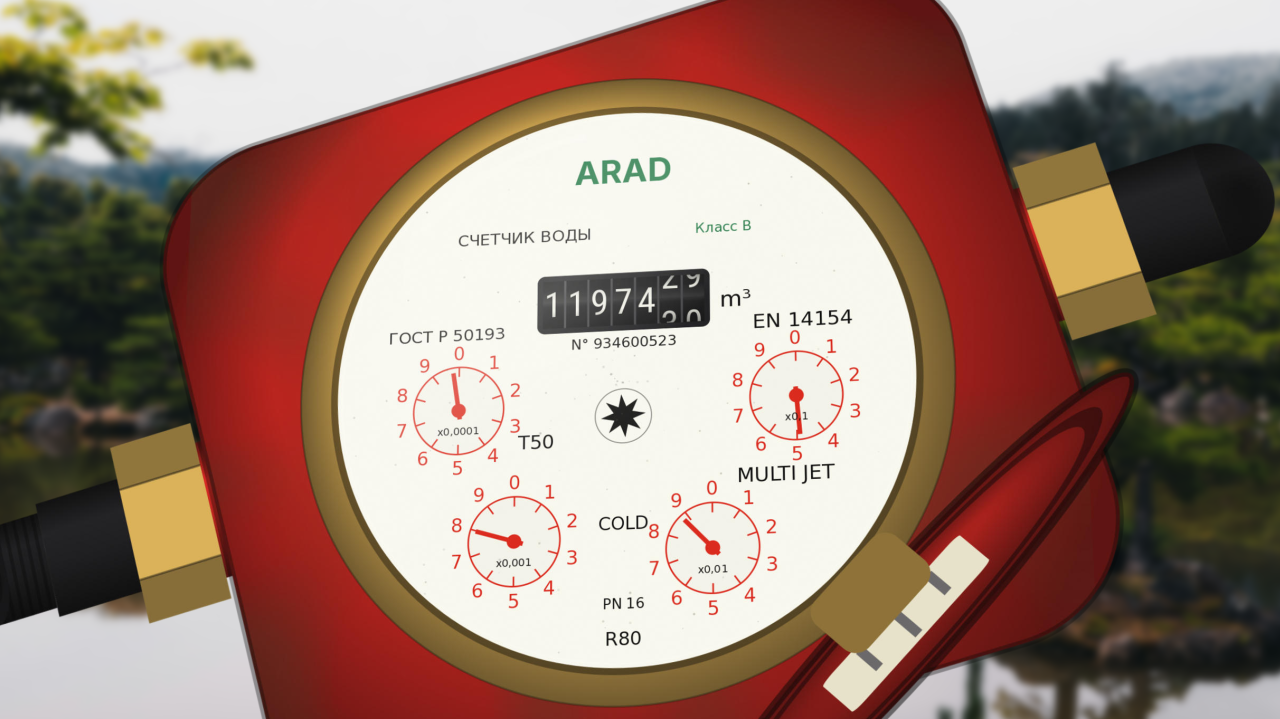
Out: m³ 1197429.4879
